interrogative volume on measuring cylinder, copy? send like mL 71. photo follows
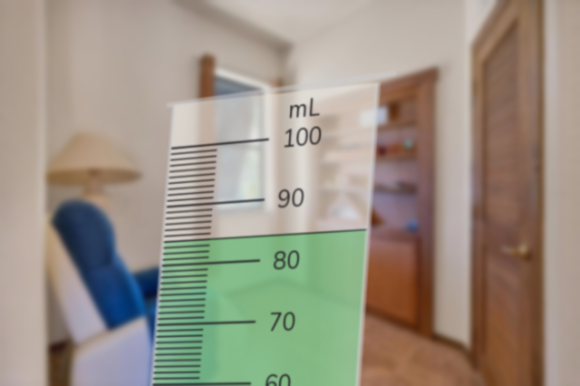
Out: mL 84
